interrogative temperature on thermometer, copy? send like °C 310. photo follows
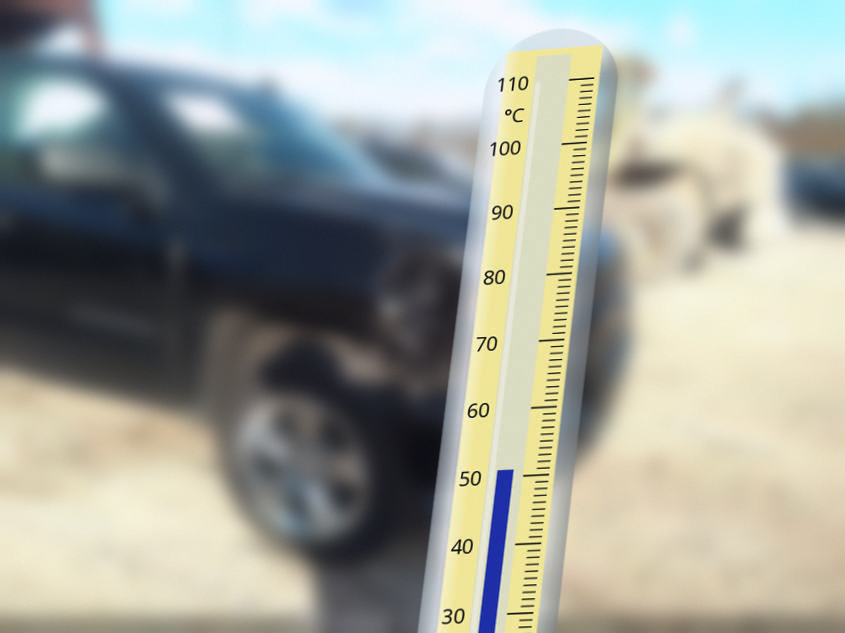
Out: °C 51
